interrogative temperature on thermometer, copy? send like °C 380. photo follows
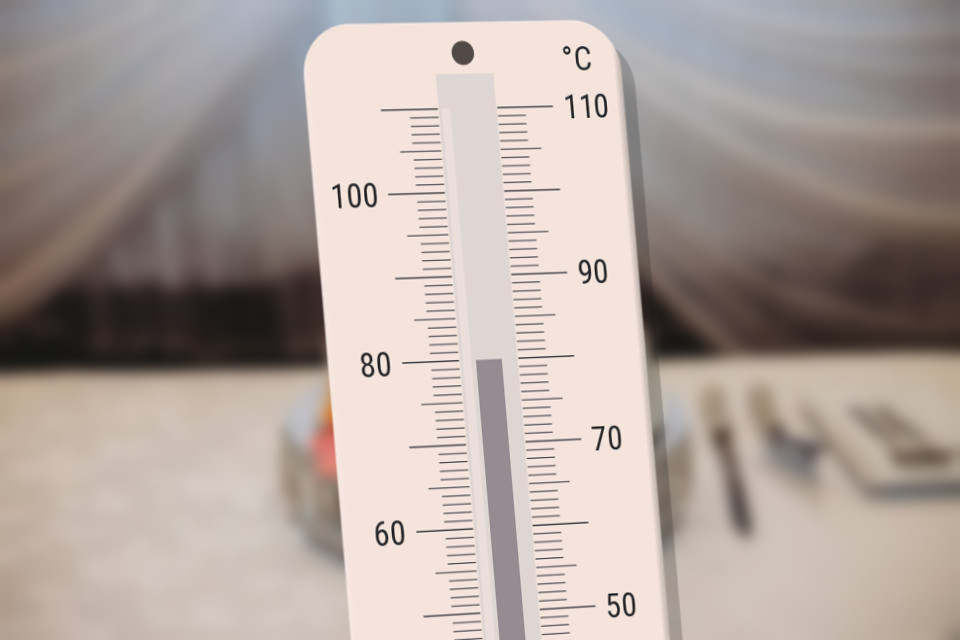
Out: °C 80
